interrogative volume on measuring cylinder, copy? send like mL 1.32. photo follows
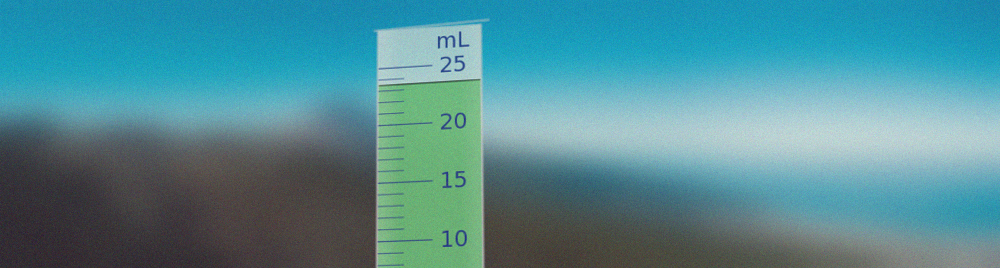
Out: mL 23.5
